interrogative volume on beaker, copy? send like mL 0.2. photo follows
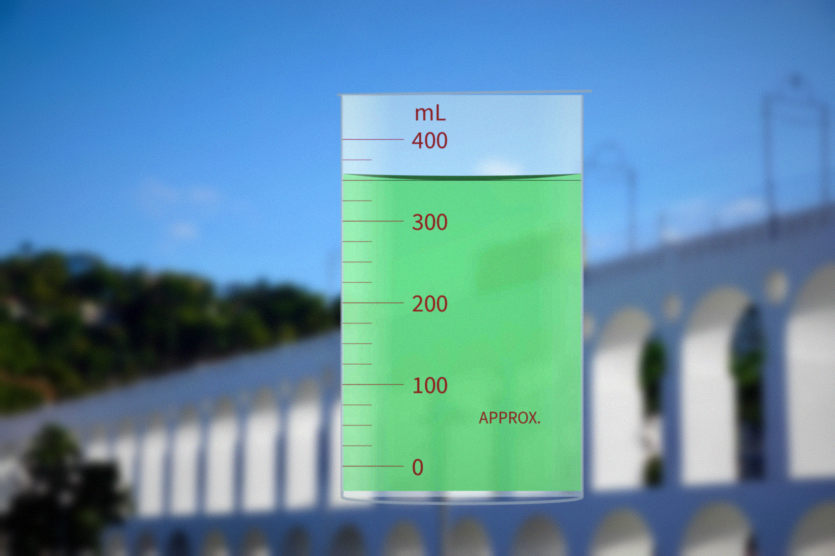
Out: mL 350
